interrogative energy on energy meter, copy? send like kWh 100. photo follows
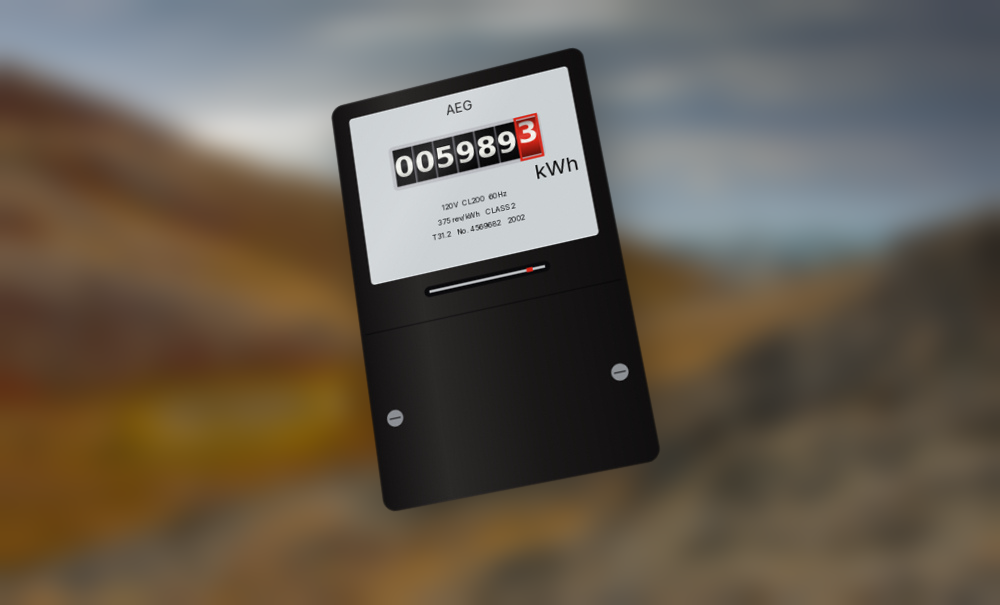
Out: kWh 5989.3
